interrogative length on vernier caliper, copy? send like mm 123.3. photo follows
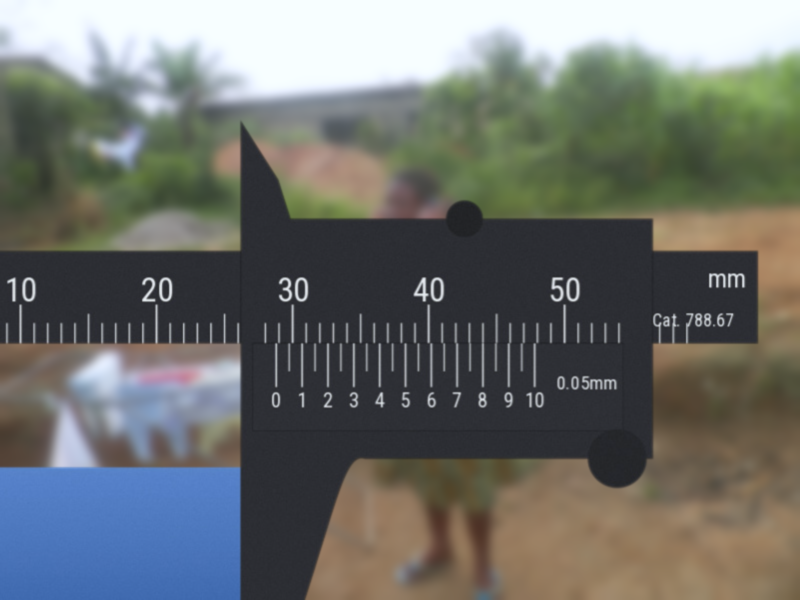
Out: mm 28.8
